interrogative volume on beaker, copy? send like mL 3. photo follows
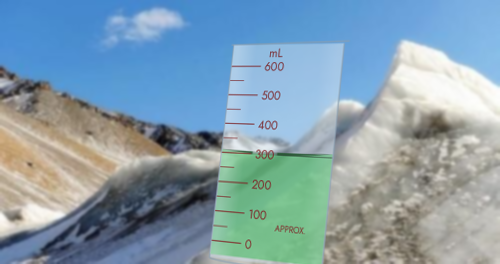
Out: mL 300
